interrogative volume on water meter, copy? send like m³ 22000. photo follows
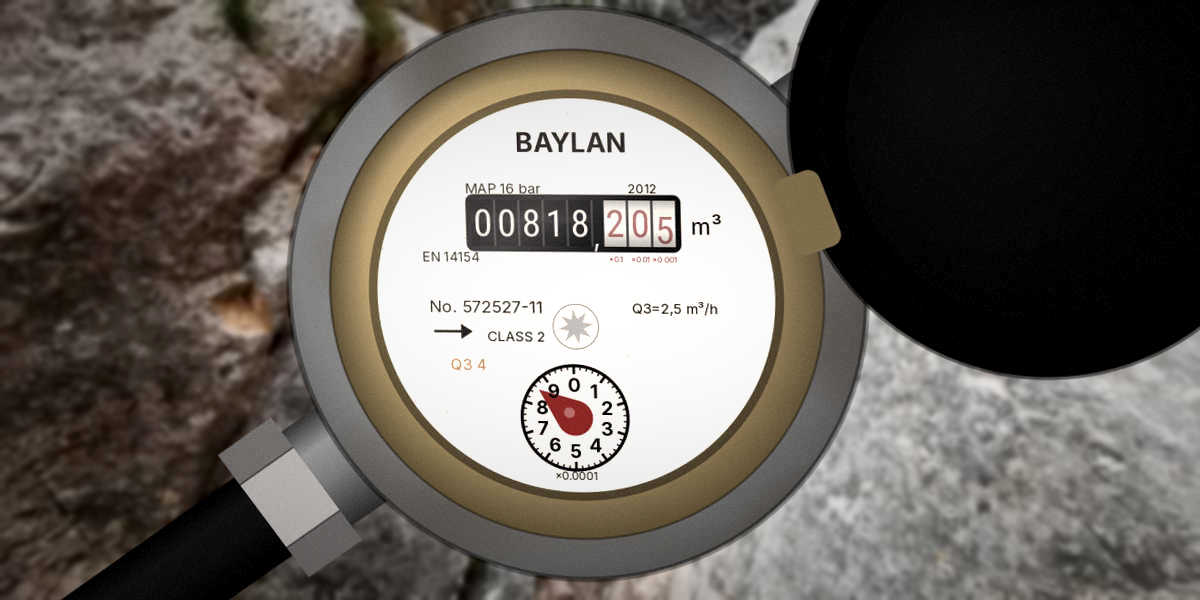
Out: m³ 818.2048
